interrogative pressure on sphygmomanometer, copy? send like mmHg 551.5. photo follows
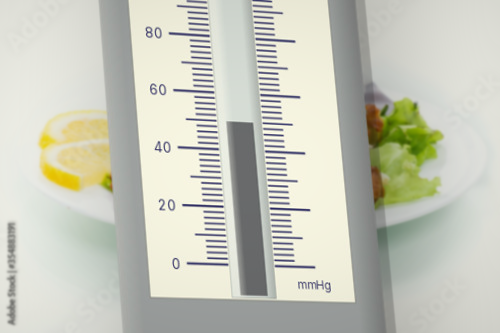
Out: mmHg 50
